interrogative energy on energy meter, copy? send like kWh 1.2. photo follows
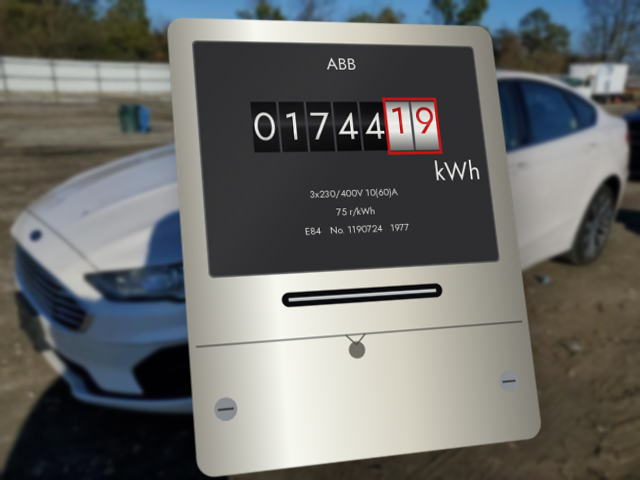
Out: kWh 1744.19
